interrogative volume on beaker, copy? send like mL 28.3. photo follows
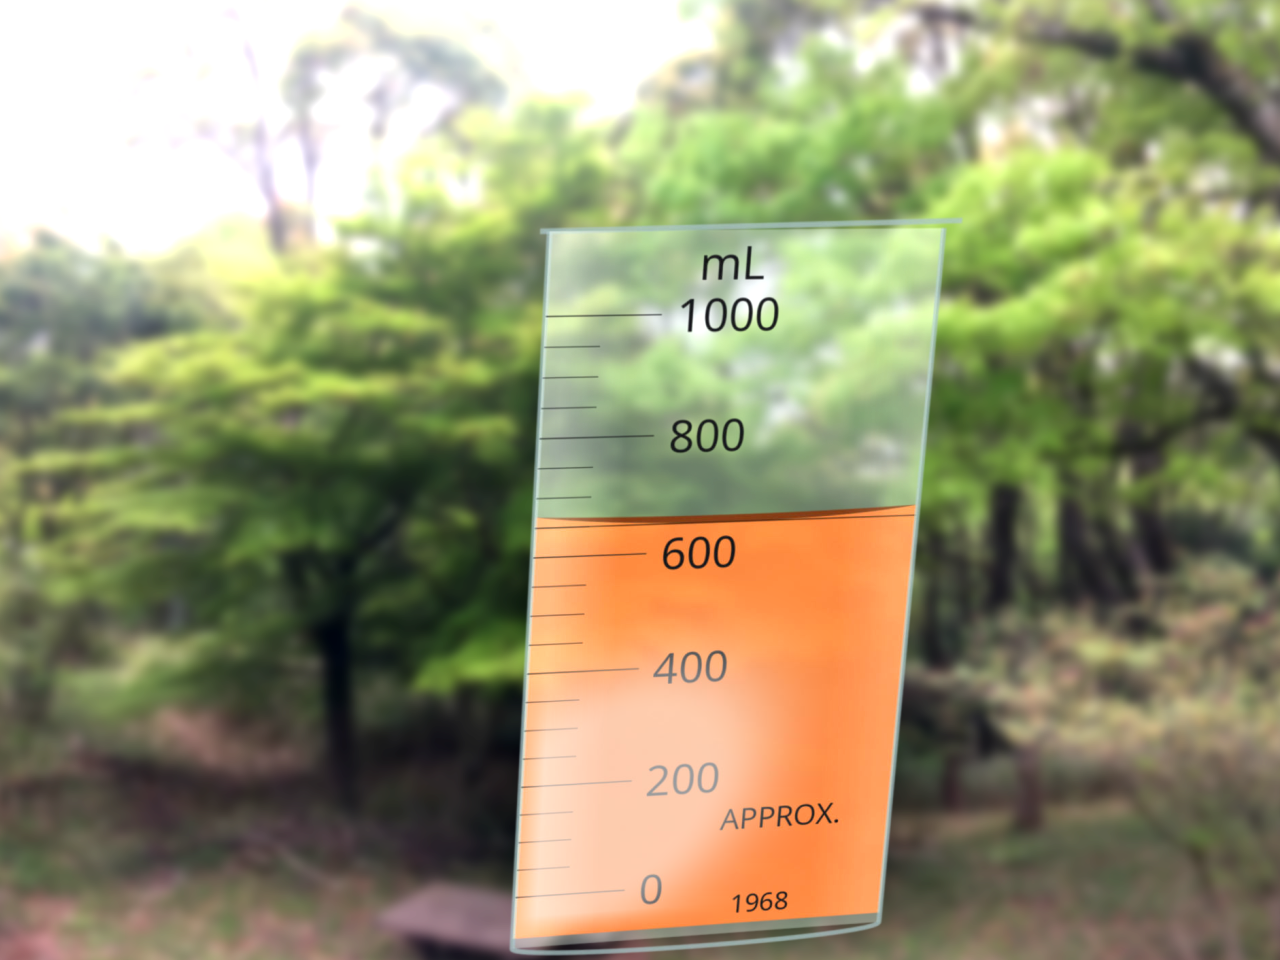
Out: mL 650
